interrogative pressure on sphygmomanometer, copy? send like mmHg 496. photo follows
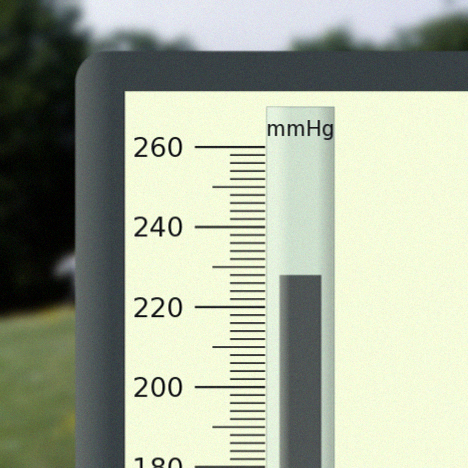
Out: mmHg 228
